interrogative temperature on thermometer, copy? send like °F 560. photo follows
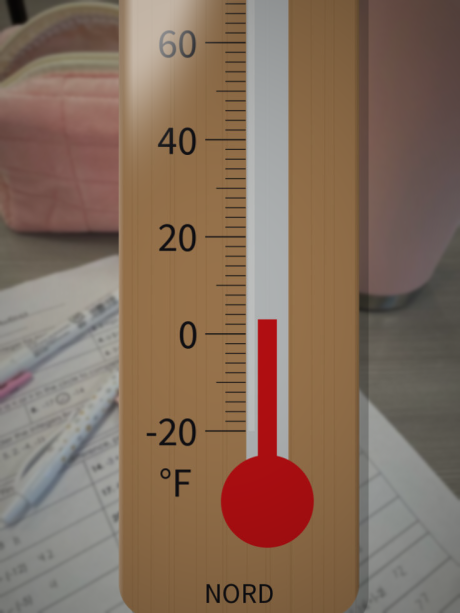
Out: °F 3
